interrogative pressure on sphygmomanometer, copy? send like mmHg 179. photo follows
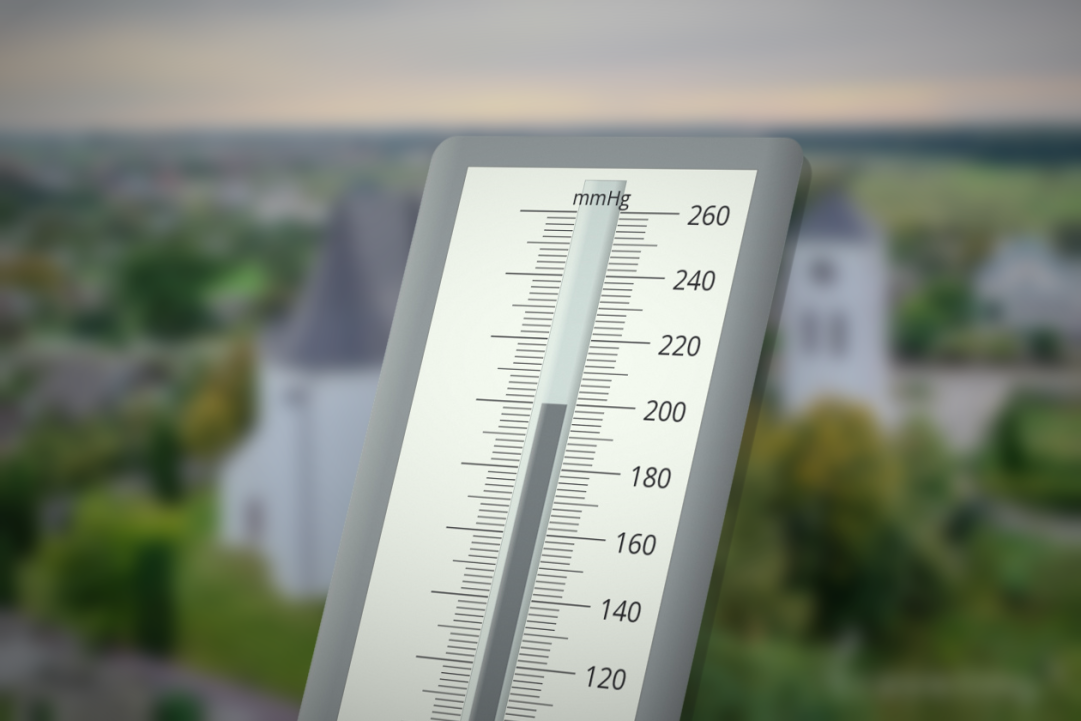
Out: mmHg 200
